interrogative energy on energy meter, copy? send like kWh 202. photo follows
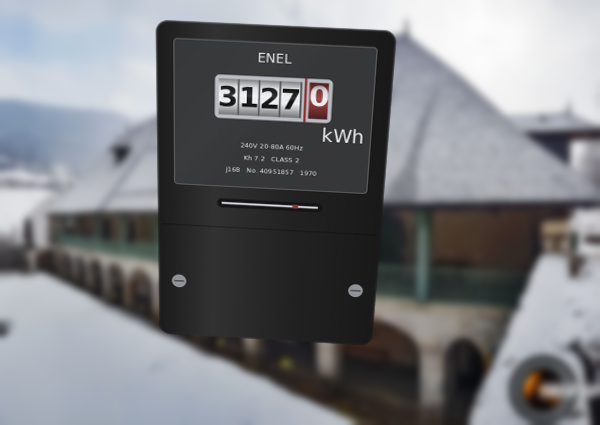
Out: kWh 3127.0
